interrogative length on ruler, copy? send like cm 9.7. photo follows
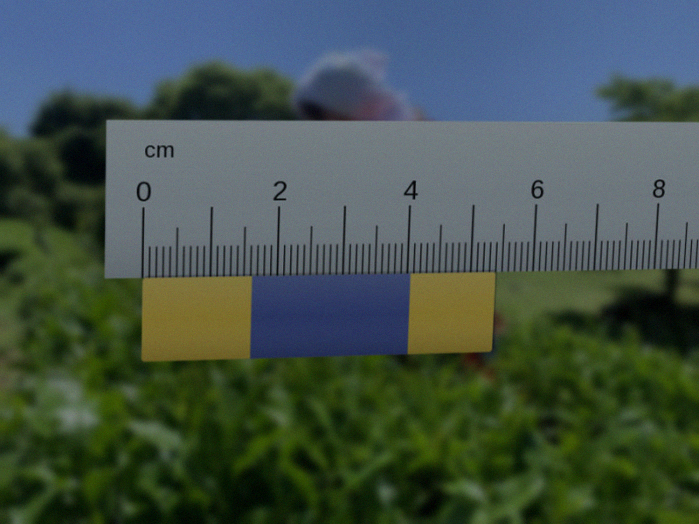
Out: cm 5.4
